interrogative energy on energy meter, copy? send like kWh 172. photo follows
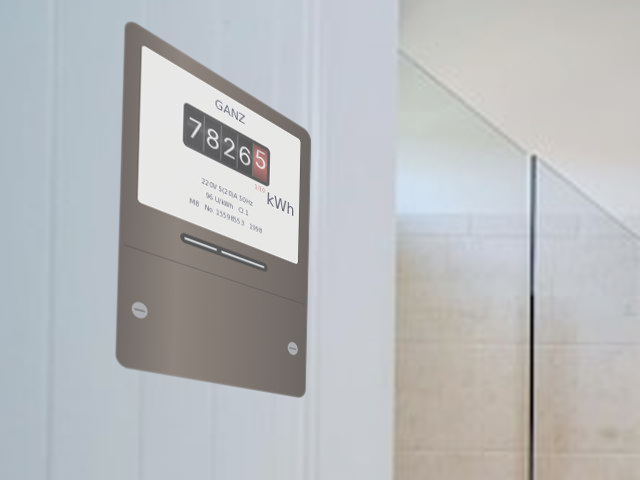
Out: kWh 7826.5
